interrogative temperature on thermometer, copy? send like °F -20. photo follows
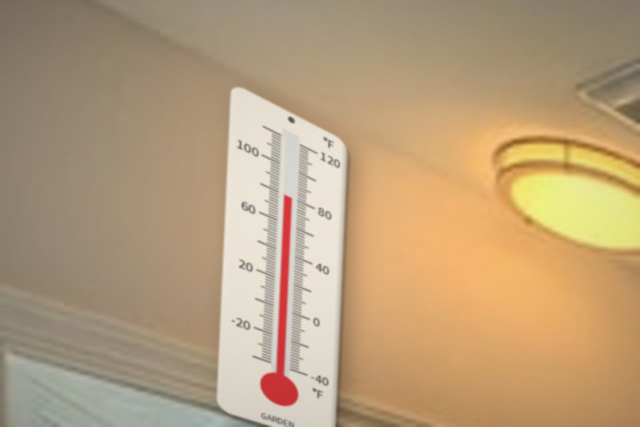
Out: °F 80
